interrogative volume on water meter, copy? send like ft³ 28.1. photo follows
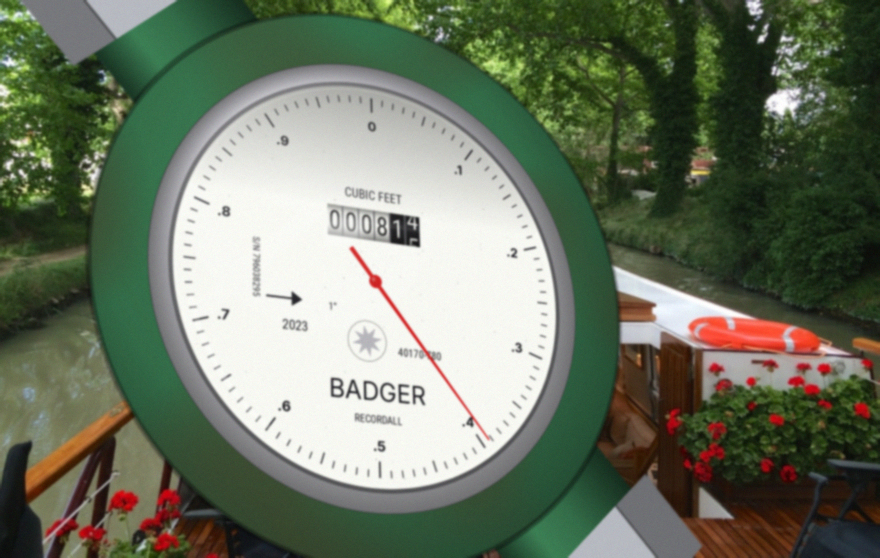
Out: ft³ 814.39
